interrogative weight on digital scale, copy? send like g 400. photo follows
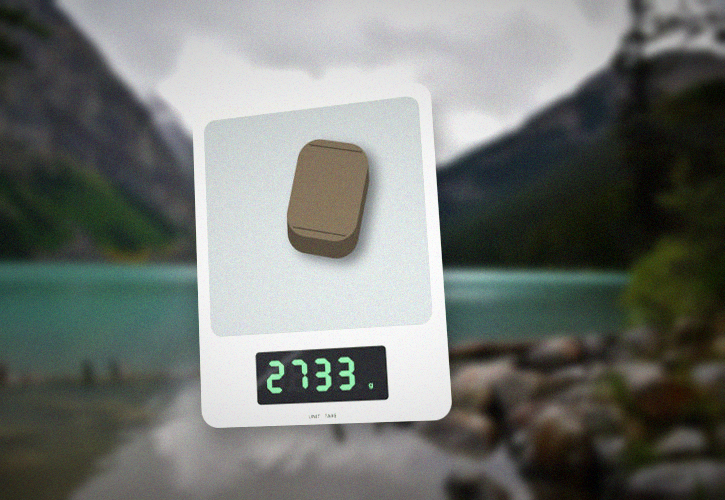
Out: g 2733
